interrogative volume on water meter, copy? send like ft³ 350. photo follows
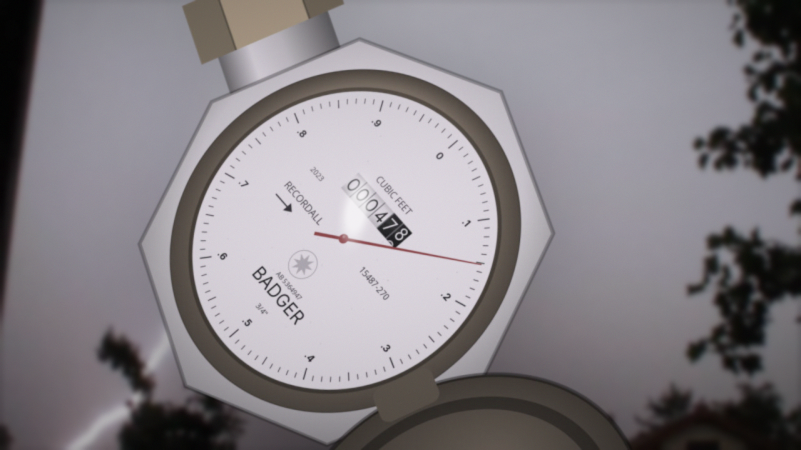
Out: ft³ 478.15
